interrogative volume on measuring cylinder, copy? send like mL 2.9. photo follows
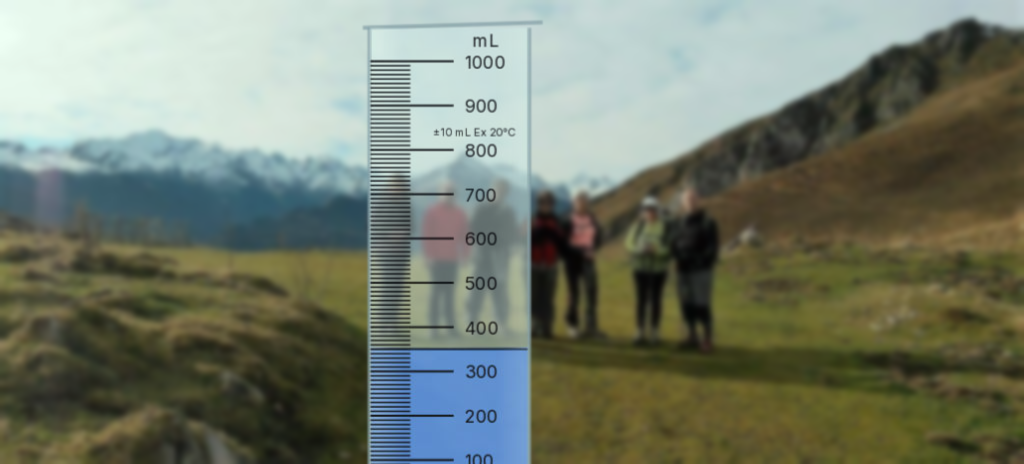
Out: mL 350
